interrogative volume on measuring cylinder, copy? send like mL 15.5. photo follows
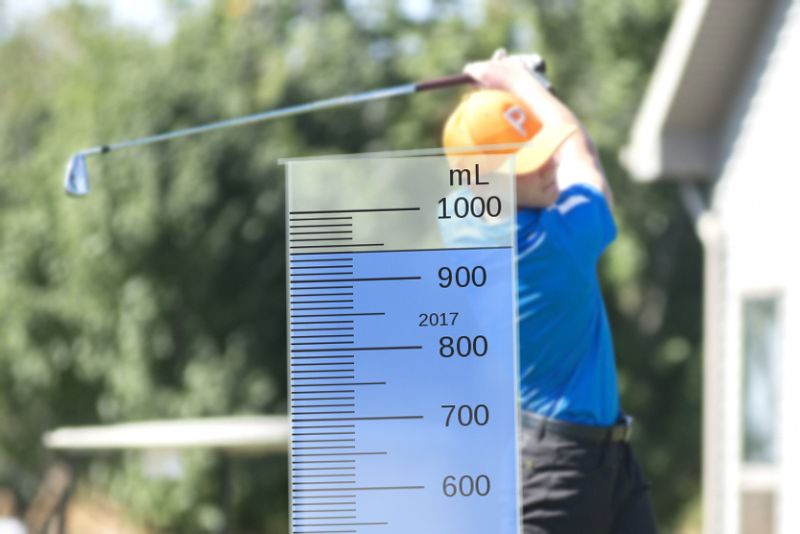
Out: mL 940
